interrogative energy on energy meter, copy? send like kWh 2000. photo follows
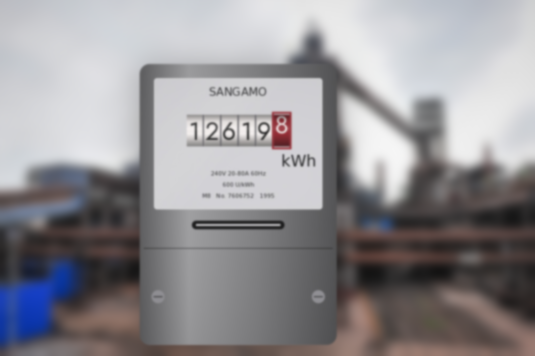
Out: kWh 12619.8
